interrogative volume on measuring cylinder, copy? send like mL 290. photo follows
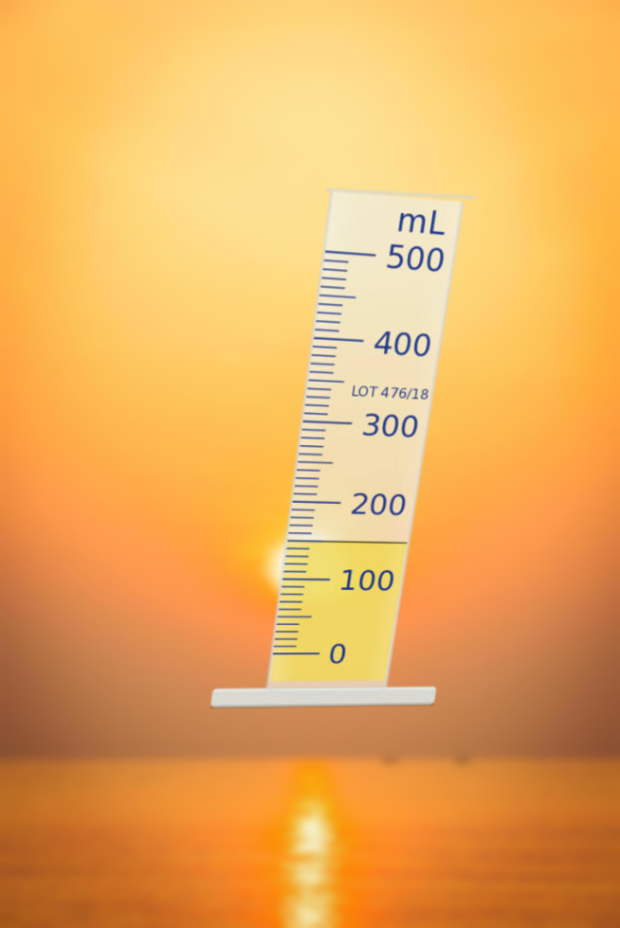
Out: mL 150
